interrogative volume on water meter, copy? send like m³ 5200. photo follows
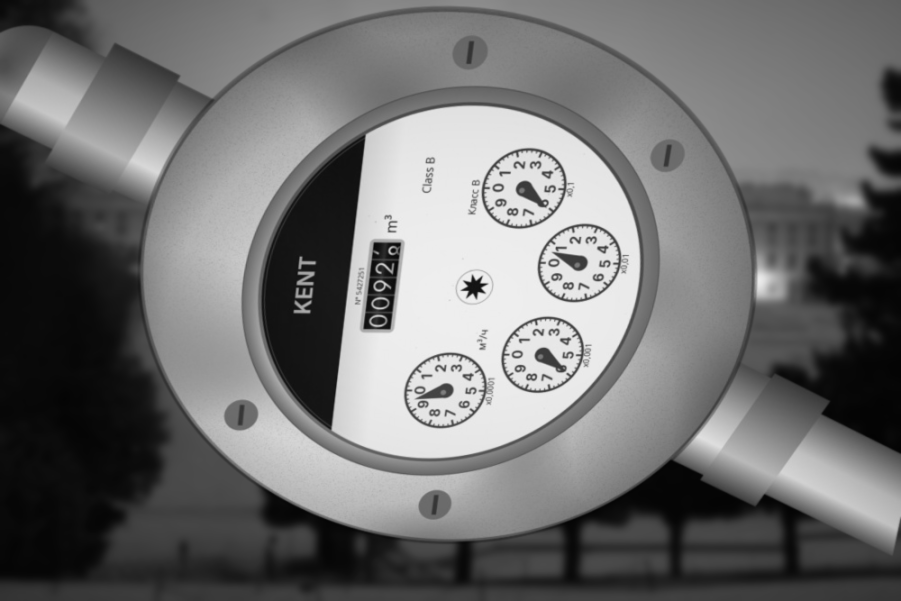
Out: m³ 927.6059
